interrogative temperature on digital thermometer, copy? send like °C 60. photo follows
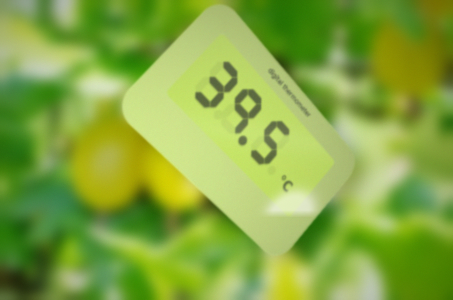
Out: °C 39.5
